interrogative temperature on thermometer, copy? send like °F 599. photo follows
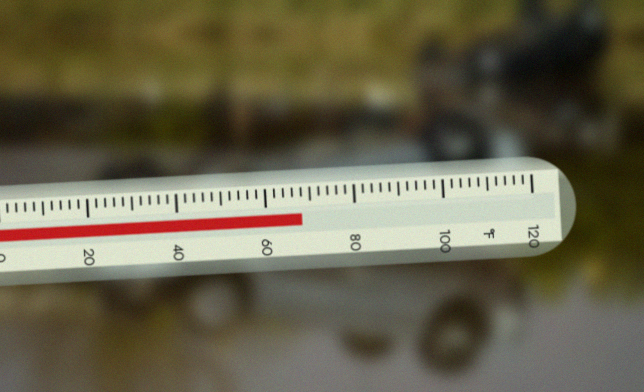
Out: °F 68
